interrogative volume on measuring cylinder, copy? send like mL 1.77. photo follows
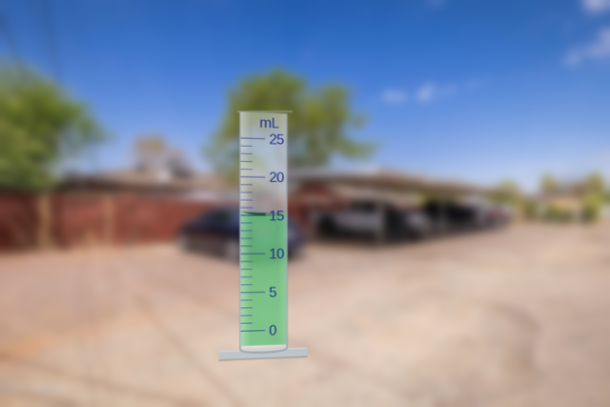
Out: mL 15
